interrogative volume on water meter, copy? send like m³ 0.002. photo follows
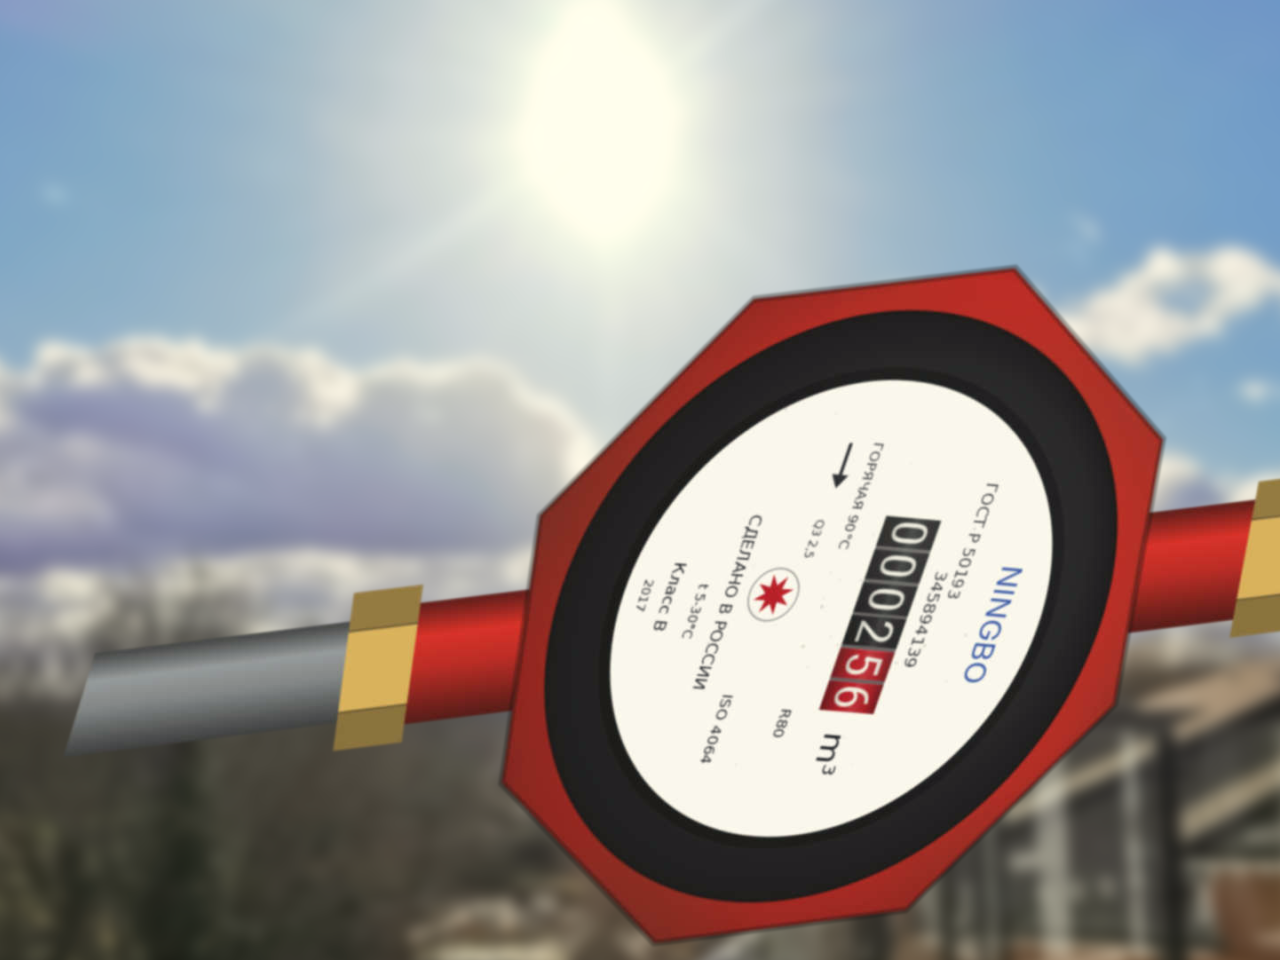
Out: m³ 2.56
